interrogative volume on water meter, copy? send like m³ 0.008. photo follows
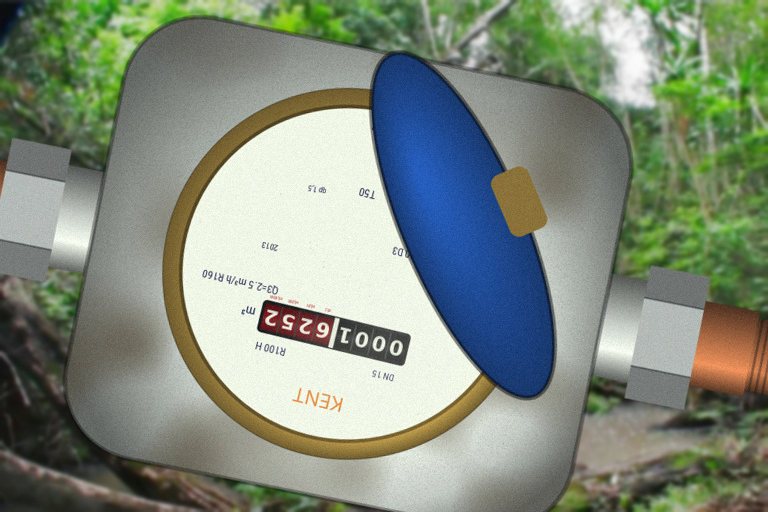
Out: m³ 1.6252
